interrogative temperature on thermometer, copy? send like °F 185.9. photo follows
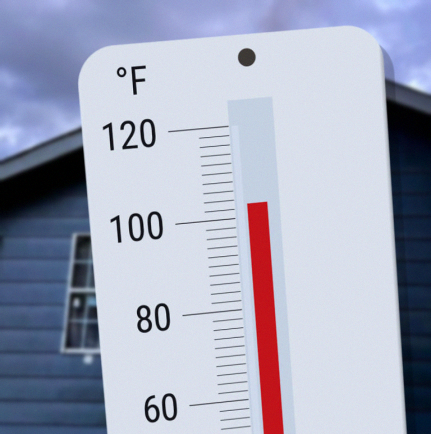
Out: °F 103
